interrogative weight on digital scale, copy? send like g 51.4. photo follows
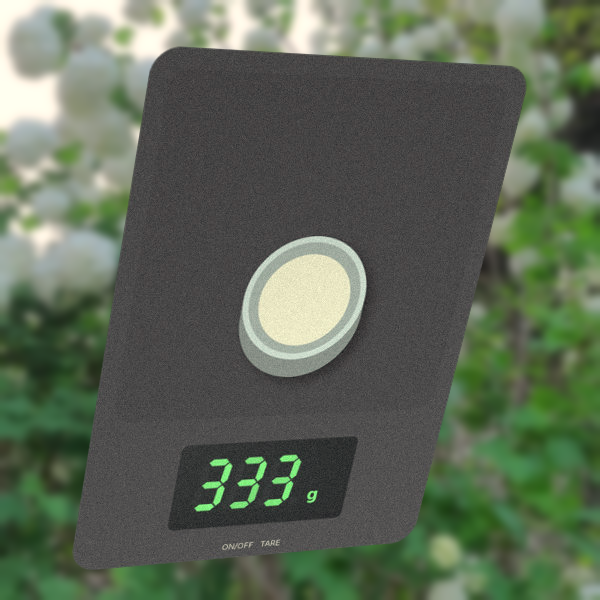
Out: g 333
